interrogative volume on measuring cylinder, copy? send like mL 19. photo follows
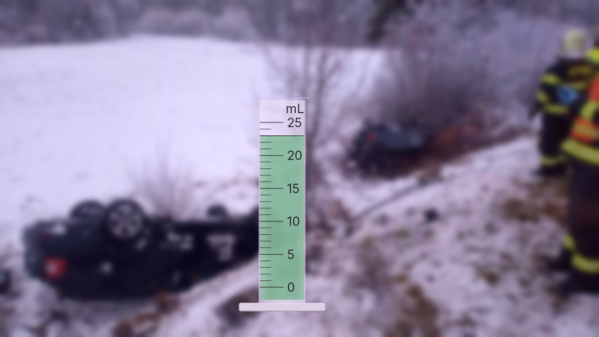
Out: mL 23
